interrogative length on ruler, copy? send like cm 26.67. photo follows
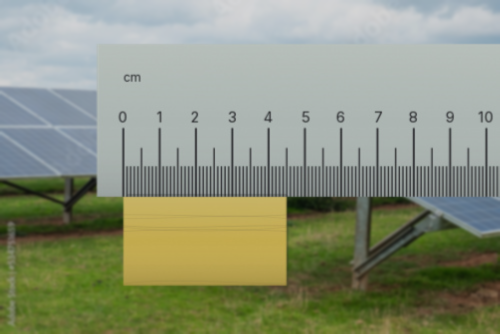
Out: cm 4.5
